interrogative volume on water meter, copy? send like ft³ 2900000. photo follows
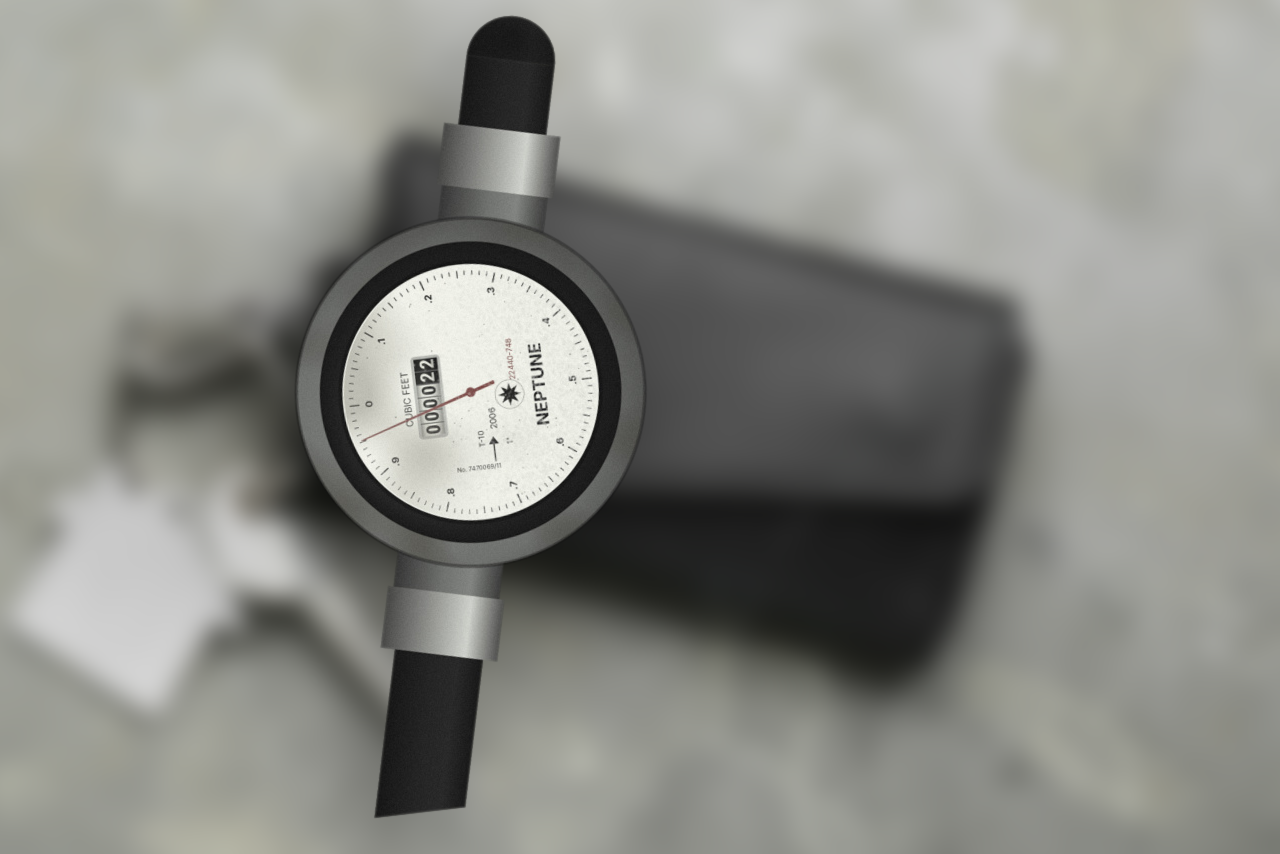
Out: ft³ 21.95
